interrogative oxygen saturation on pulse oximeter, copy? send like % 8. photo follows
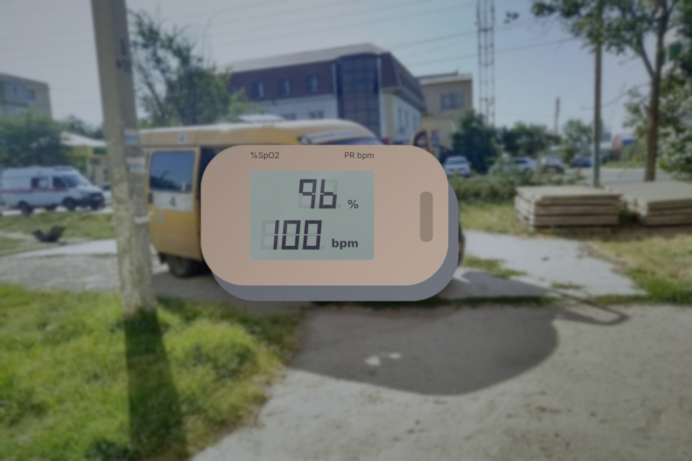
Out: % 96
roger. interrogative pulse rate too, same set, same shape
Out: bpm 100
